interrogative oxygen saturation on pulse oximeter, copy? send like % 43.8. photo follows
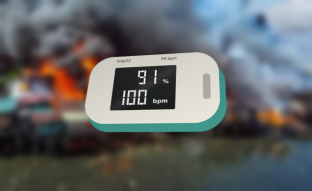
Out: % 91
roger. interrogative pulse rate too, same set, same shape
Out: bpm 100
